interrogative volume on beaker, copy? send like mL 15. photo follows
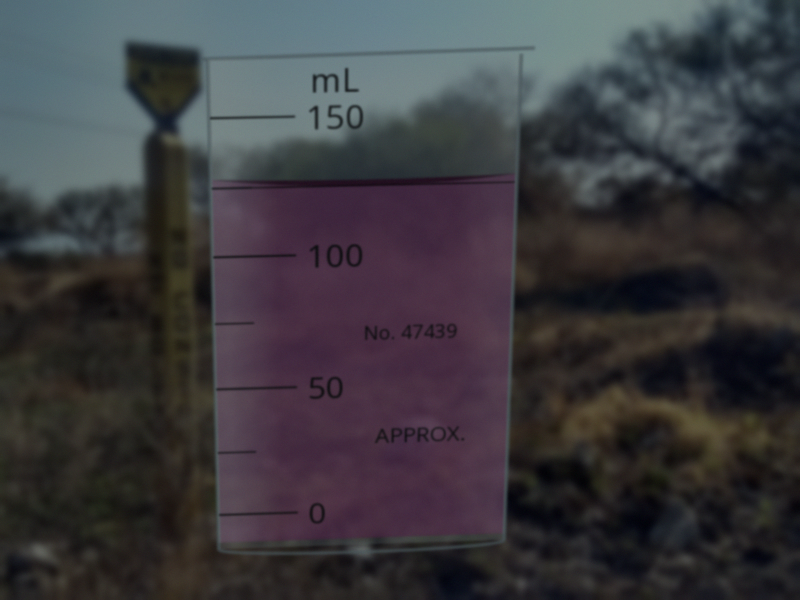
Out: mL 125
